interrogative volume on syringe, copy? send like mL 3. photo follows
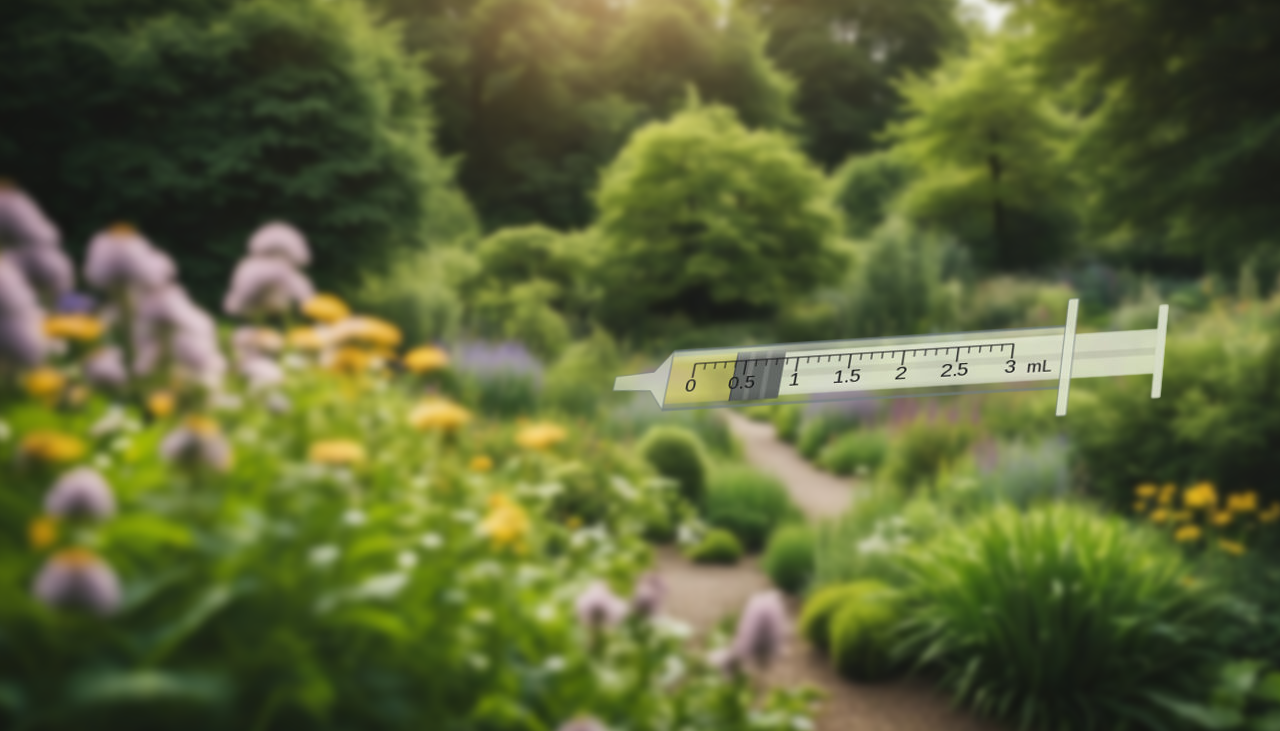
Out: mL 0.4
